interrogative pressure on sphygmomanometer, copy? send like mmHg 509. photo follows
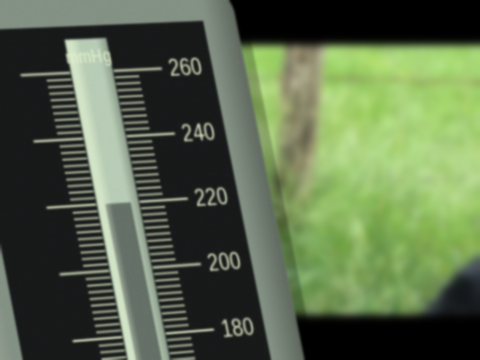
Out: mmHg 220
